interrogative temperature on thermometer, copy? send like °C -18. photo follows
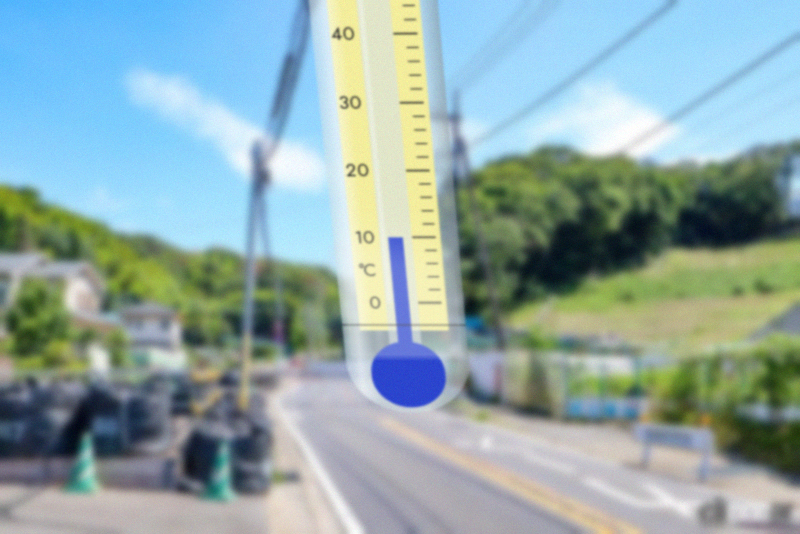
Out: °C 10
